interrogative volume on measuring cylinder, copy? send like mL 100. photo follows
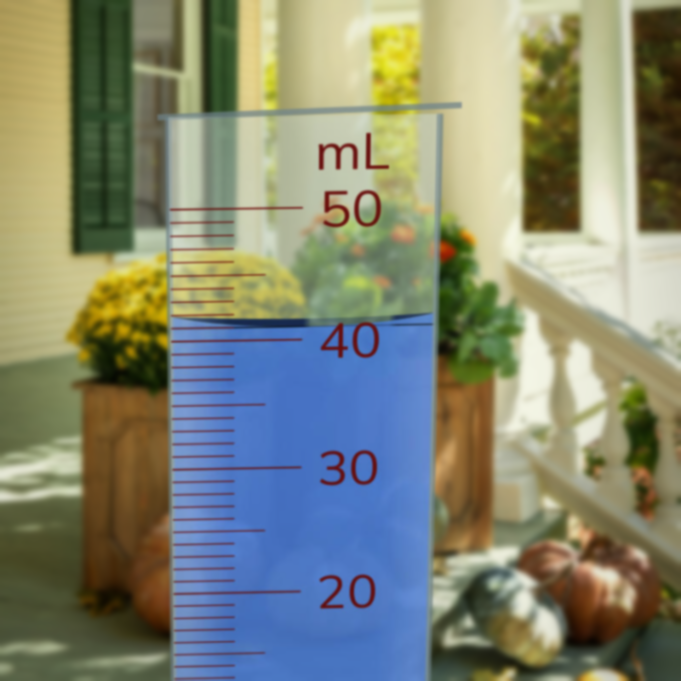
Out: mL 41
